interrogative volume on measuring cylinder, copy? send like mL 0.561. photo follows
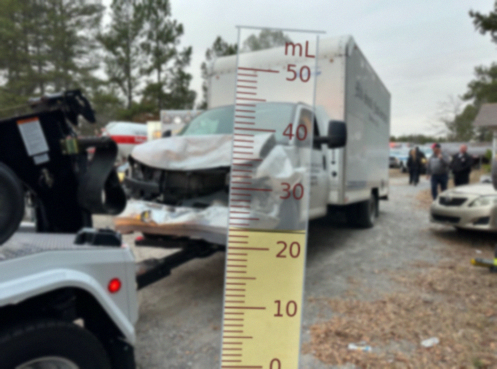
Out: mL 23
